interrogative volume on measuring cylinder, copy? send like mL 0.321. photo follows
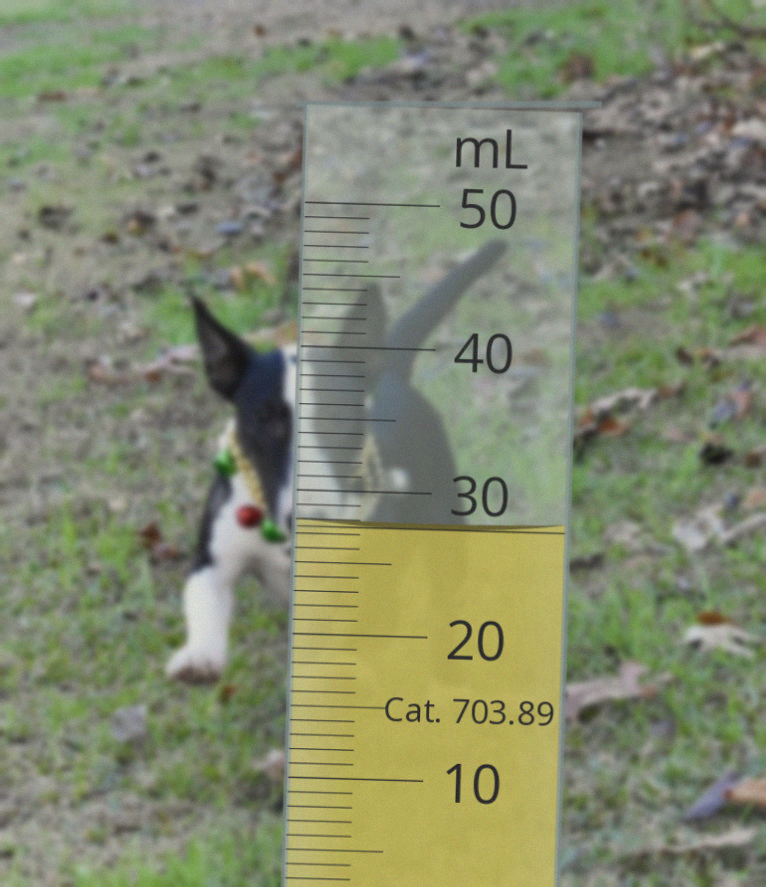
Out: mL 27.5
